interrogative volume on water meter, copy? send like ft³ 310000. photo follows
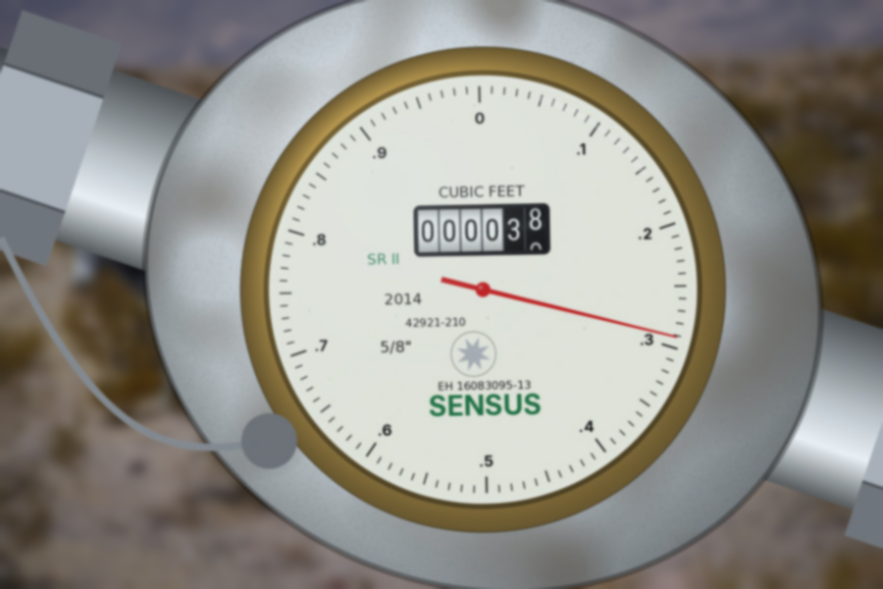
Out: ft³ 38.29
